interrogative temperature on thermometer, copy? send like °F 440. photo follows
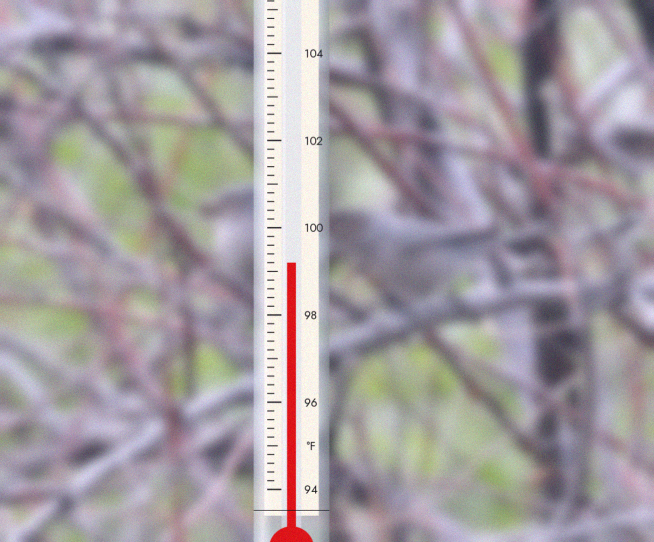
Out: °F 99.2
